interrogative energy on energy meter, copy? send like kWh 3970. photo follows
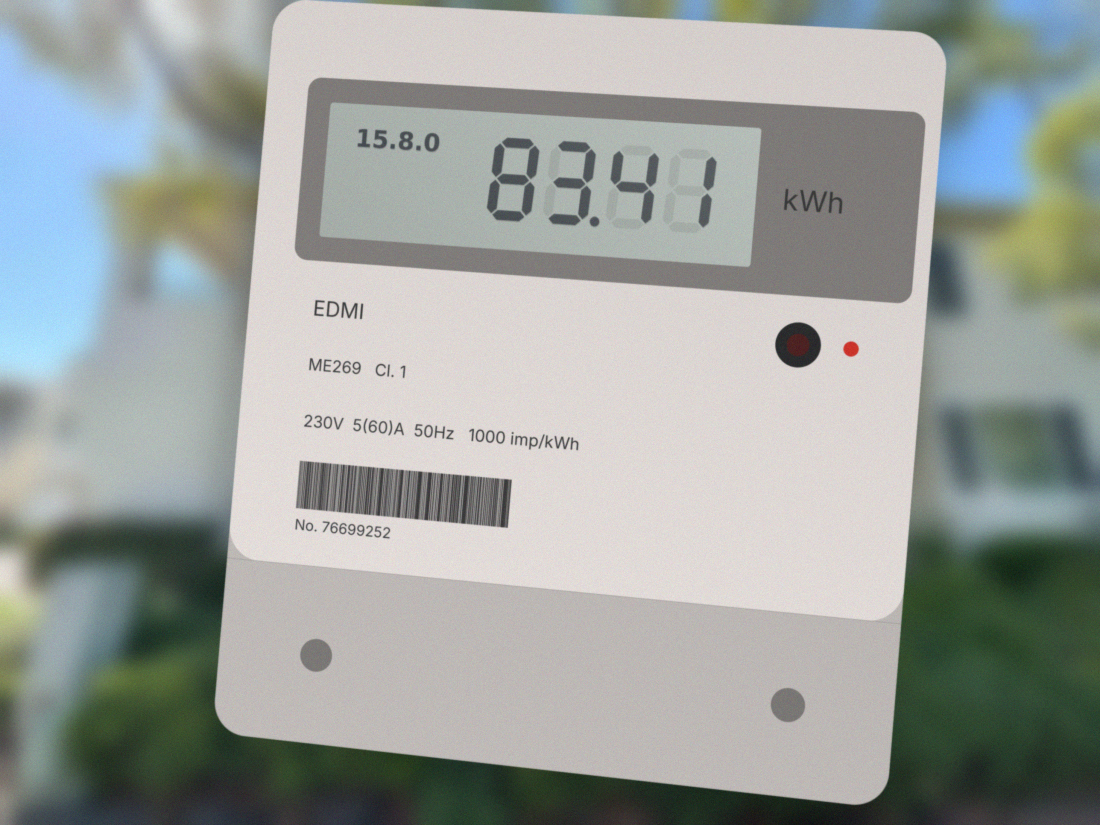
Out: kWh 83.41
